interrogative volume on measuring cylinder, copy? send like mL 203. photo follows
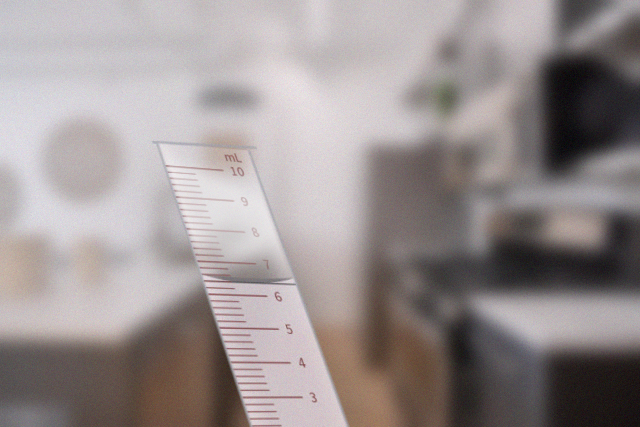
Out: mL 6.4
